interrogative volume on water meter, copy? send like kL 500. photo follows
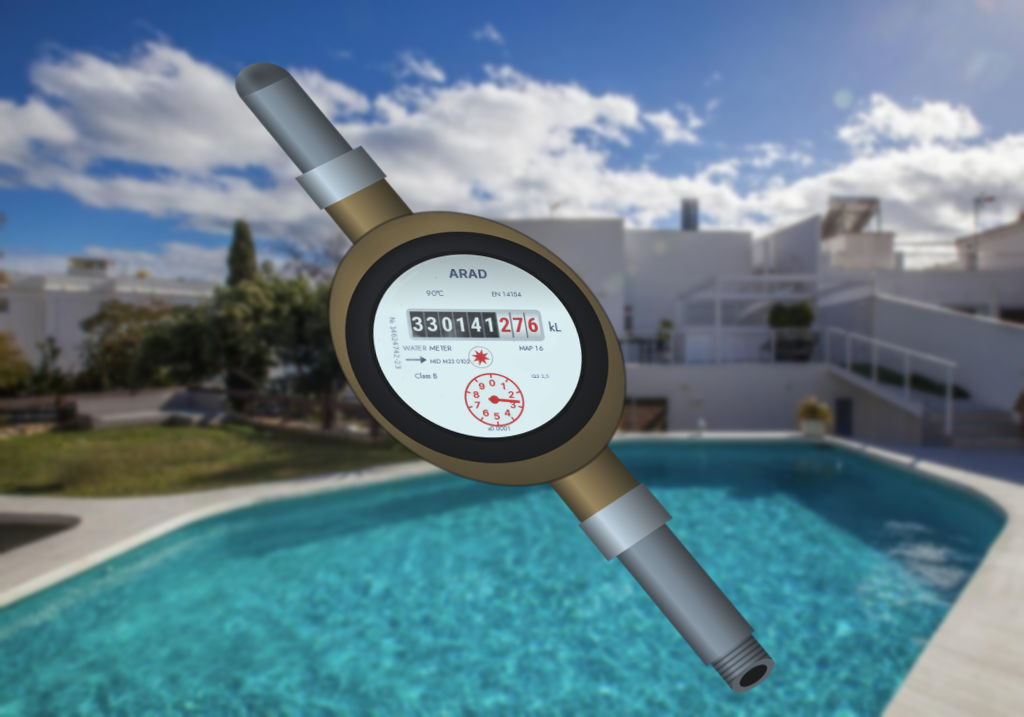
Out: kL 330141.2762
